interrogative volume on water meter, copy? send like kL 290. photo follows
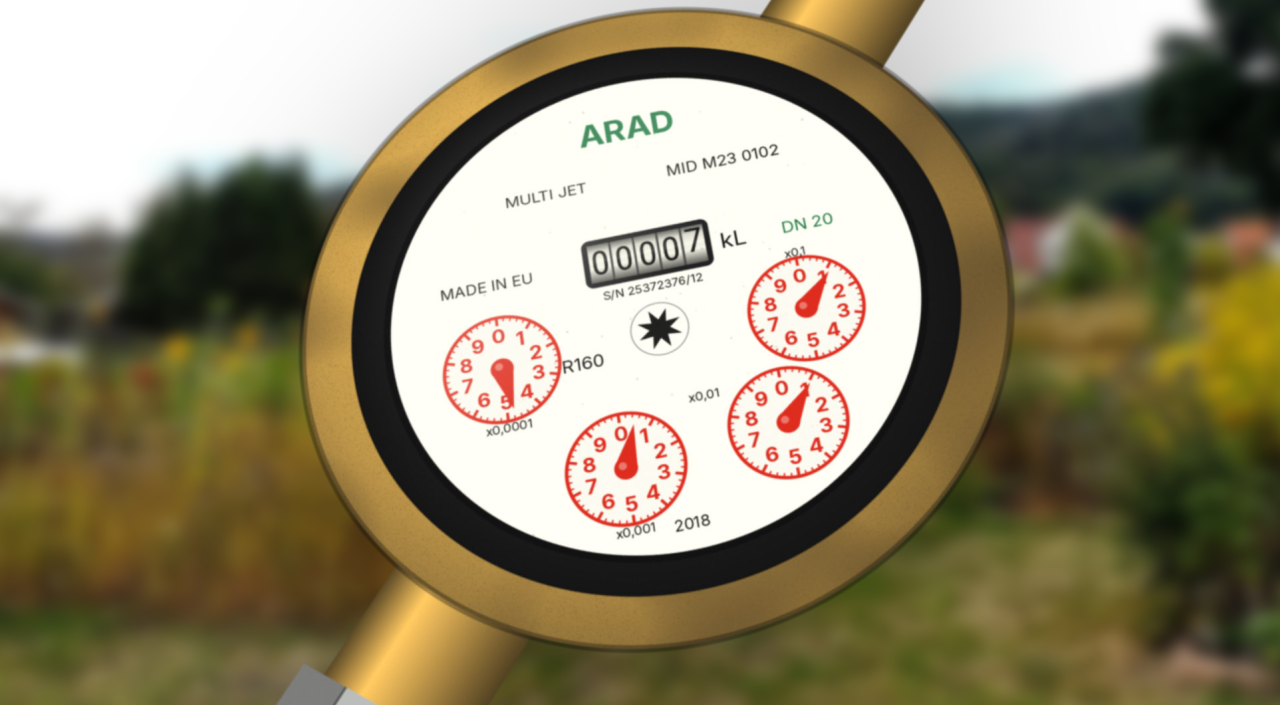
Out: kL 7.1104
